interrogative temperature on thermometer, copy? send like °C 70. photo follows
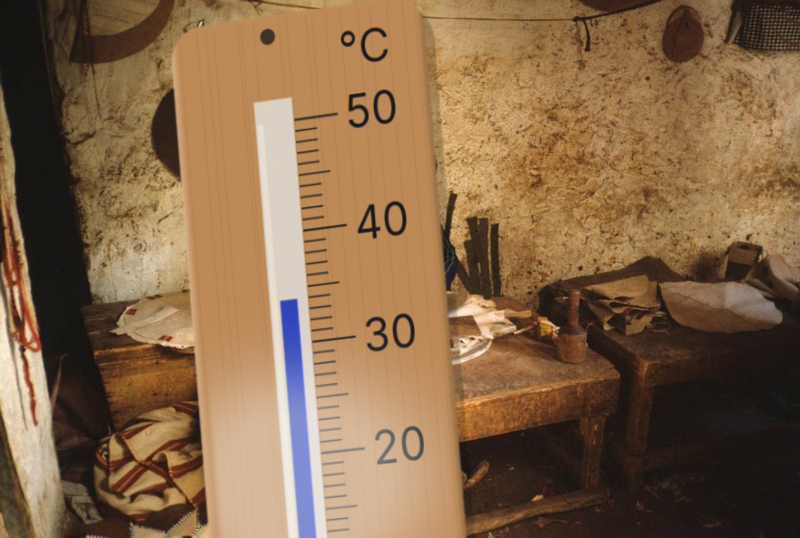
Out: °C 34
